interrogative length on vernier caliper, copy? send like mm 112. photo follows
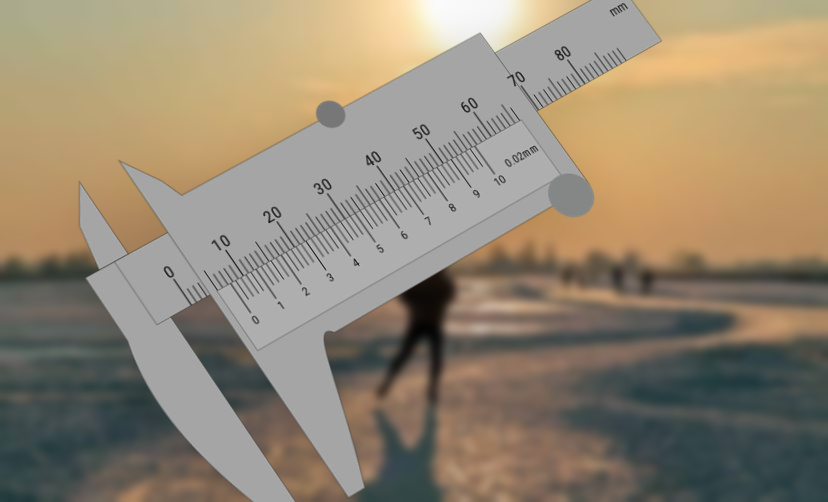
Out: mm 7.5
